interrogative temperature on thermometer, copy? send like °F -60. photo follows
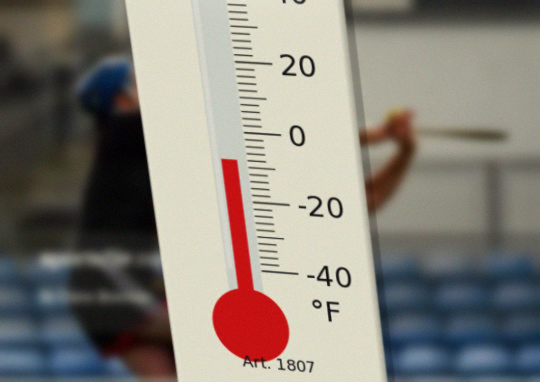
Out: °F -8
